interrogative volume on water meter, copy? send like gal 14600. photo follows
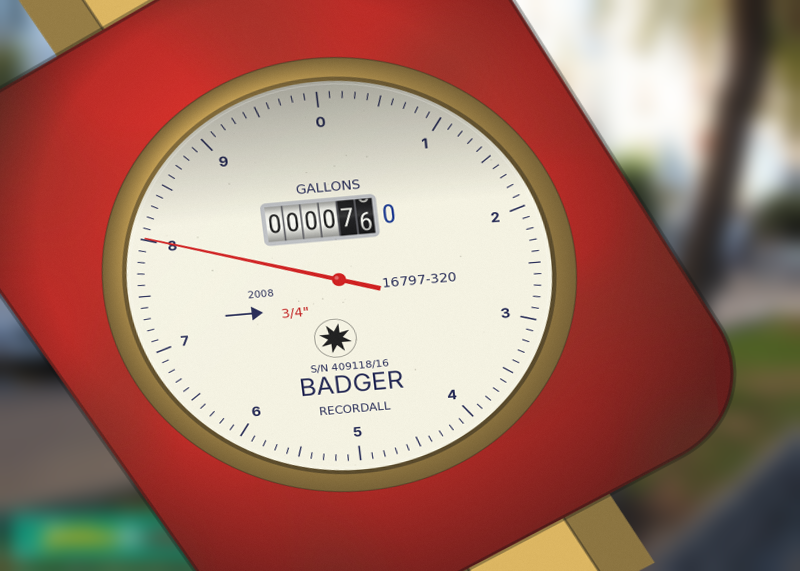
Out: gal 758.0
